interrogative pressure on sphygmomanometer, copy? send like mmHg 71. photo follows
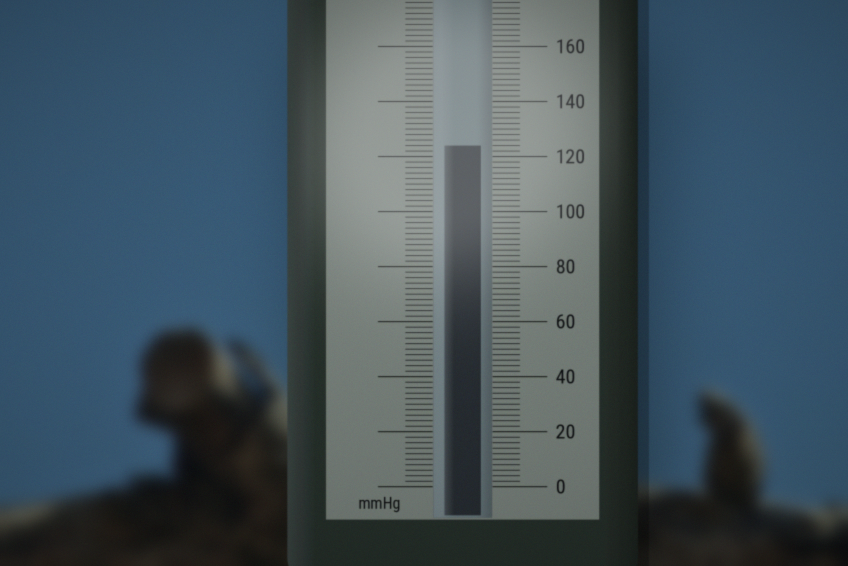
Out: mmHg 124
